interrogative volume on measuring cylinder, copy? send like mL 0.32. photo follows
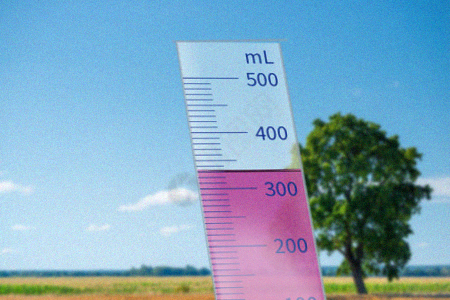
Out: mL 330
